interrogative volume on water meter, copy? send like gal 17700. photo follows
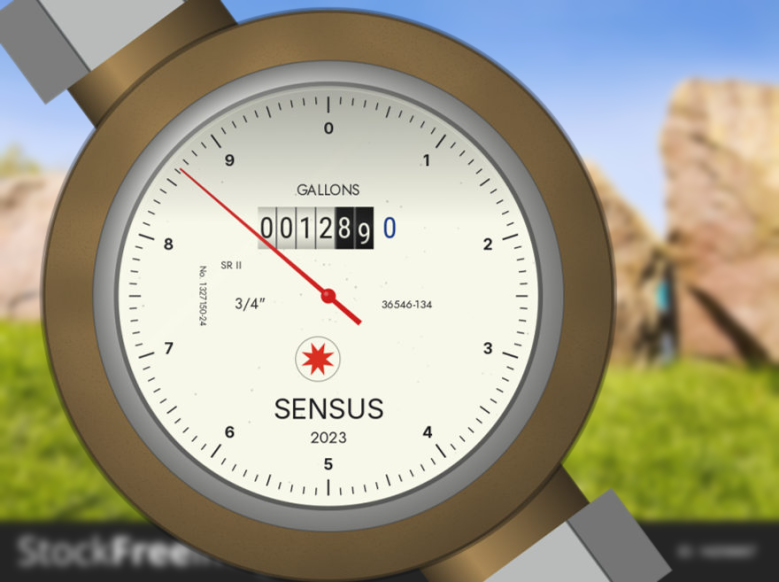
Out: gal 12888.6
